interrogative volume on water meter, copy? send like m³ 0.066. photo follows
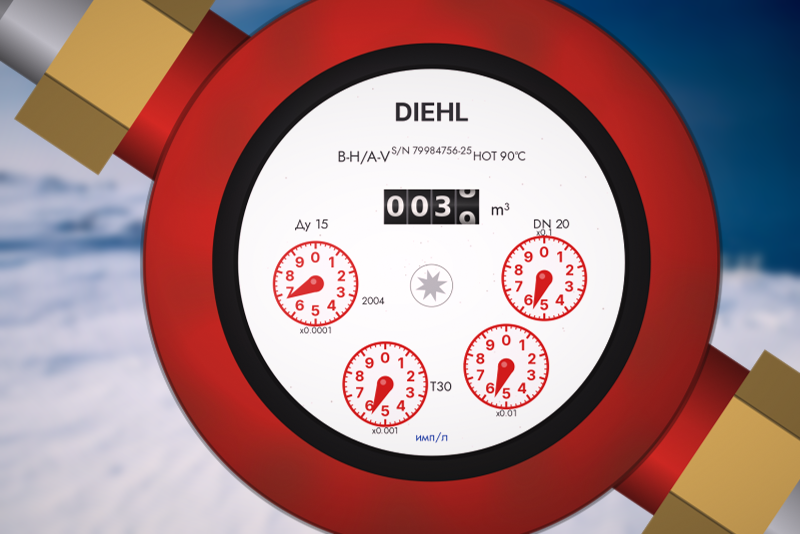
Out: m³ 38.5556
